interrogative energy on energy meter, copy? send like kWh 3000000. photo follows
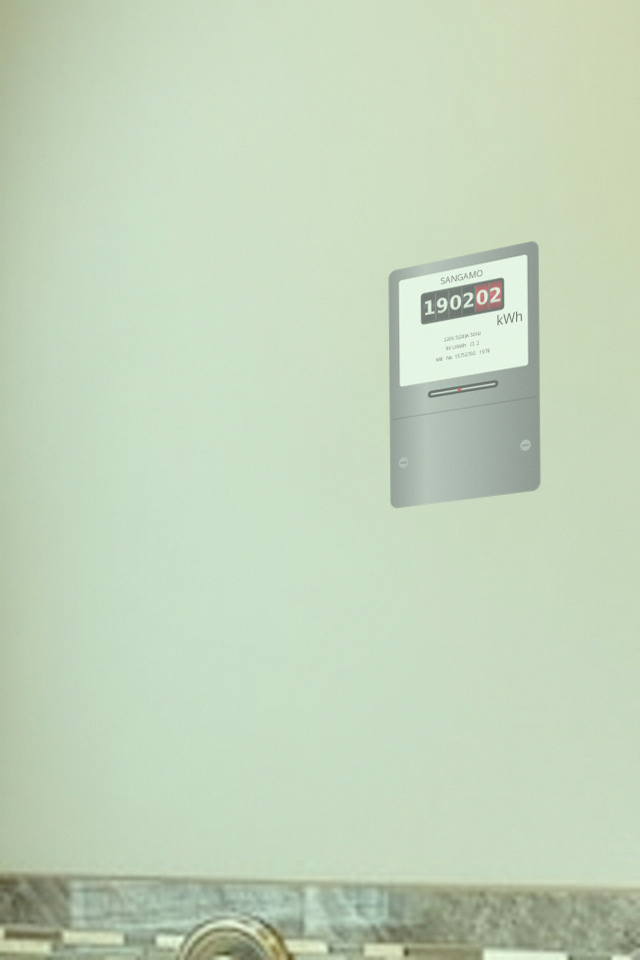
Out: kWh 1902.02
